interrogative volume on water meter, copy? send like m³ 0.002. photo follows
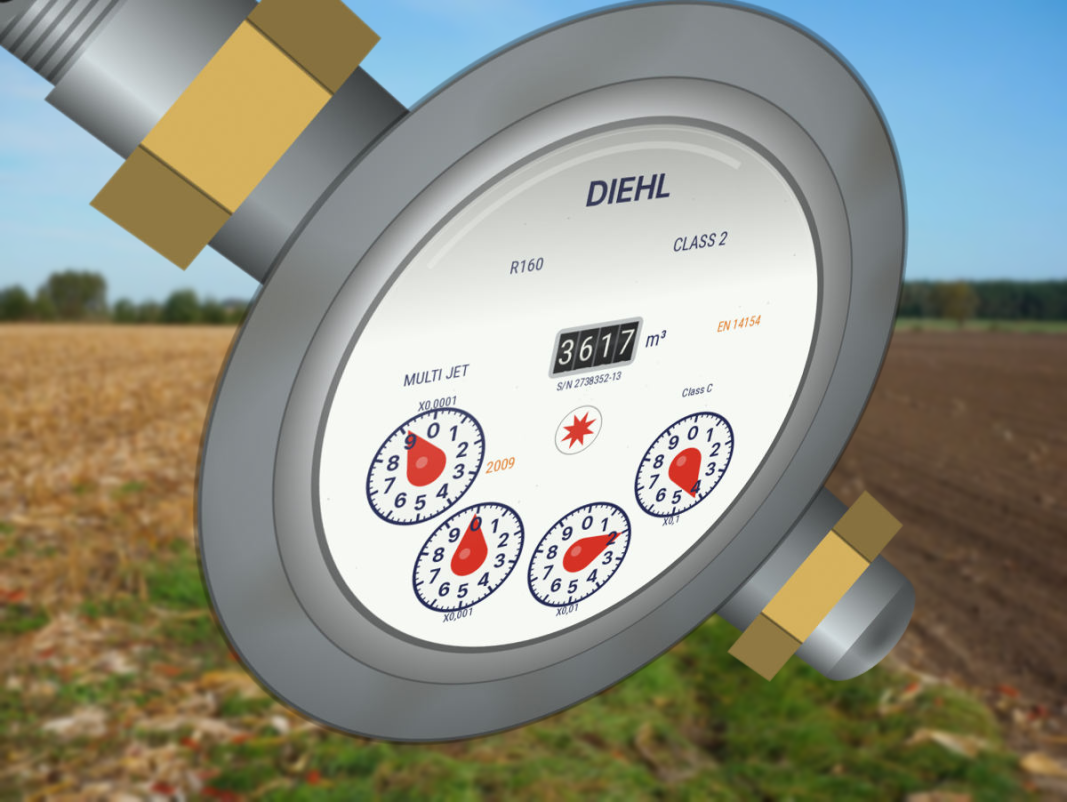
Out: m³ 3617.4199
